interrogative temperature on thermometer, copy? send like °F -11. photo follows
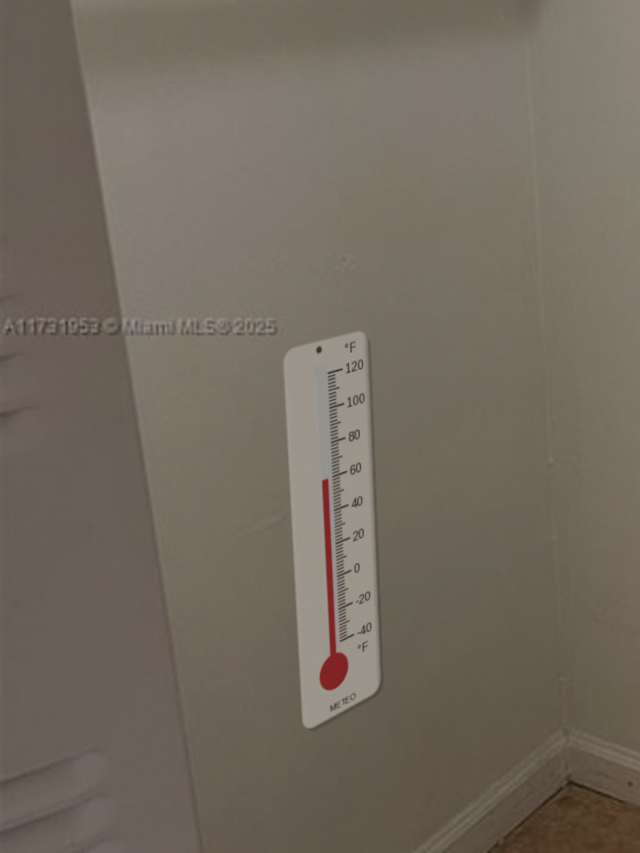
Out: °F 60
